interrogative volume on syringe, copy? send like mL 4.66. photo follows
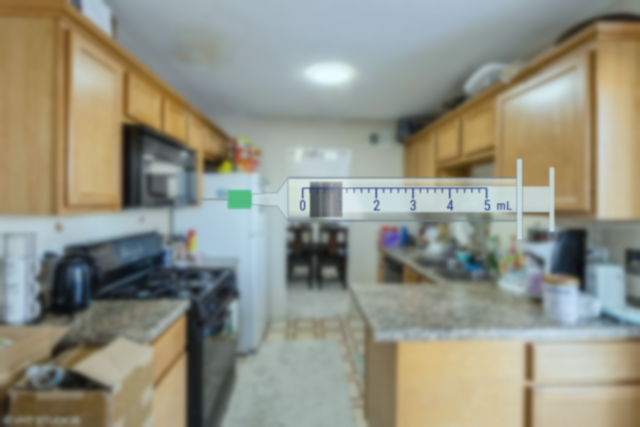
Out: mL 0.2
